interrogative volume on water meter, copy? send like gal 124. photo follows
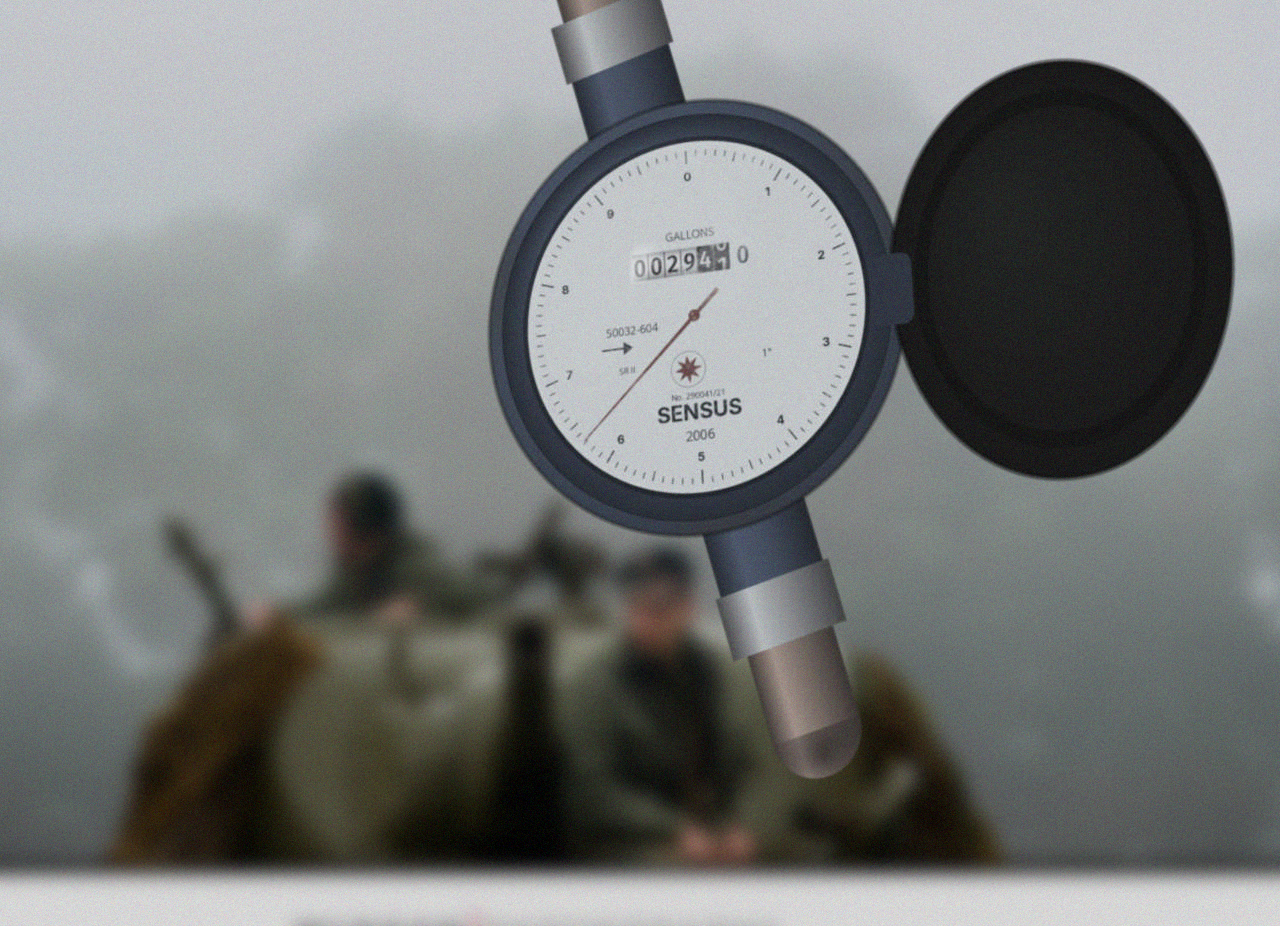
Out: gal 29406.3
